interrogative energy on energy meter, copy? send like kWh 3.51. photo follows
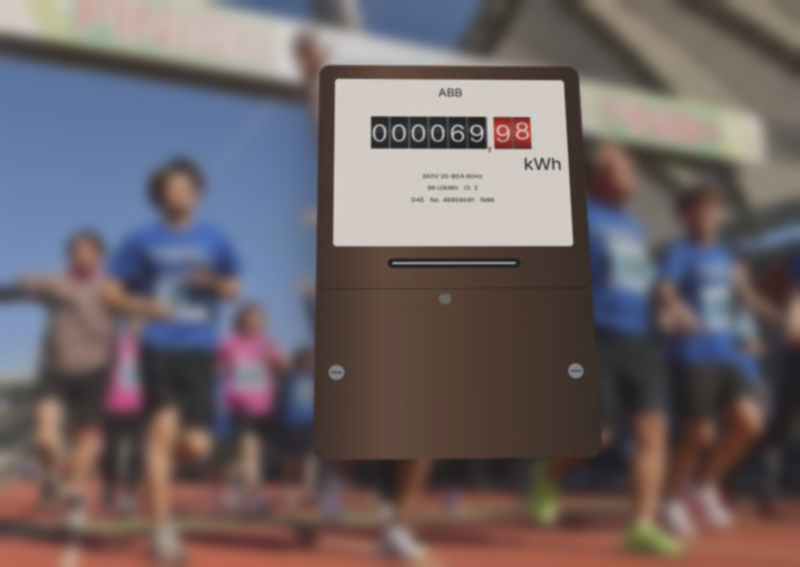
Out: kWh 69.98
